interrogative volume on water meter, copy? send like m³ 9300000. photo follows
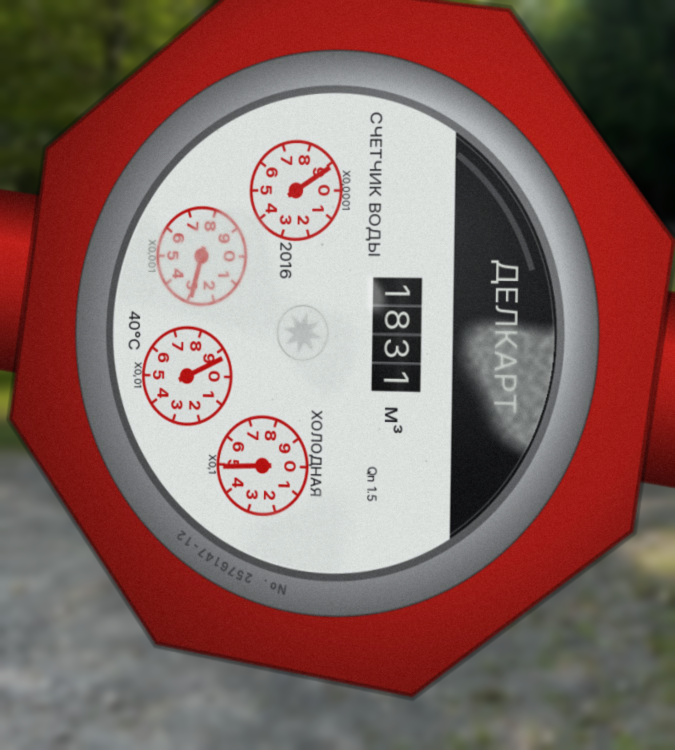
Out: m³ 1831.4929
